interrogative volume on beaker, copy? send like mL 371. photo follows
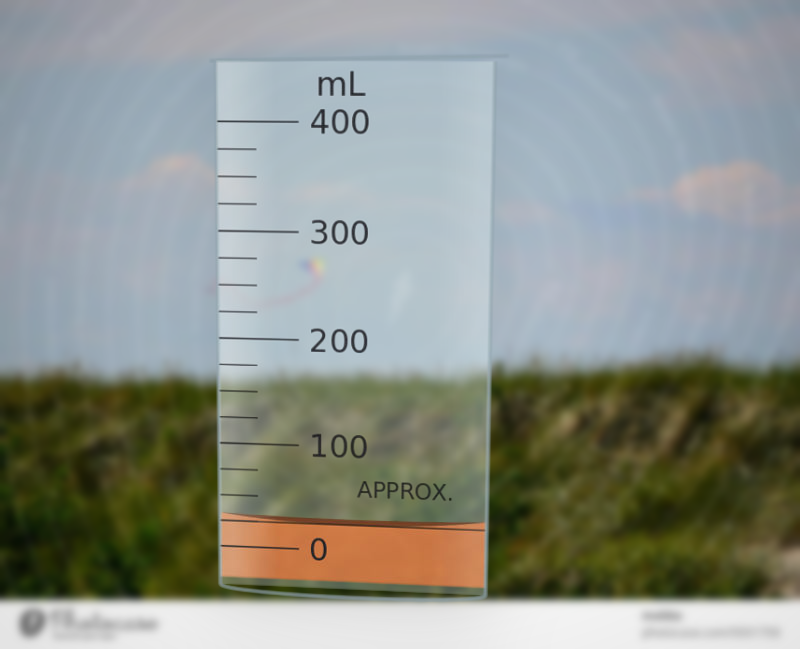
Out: mL 25
